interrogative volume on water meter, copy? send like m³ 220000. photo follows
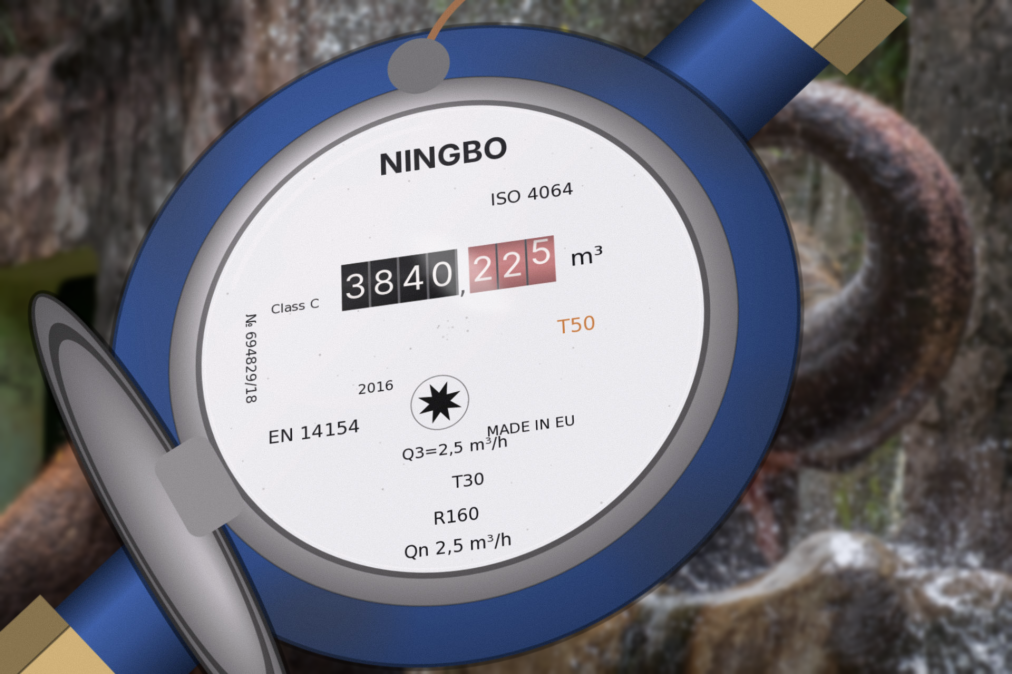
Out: m³ 3840.225
